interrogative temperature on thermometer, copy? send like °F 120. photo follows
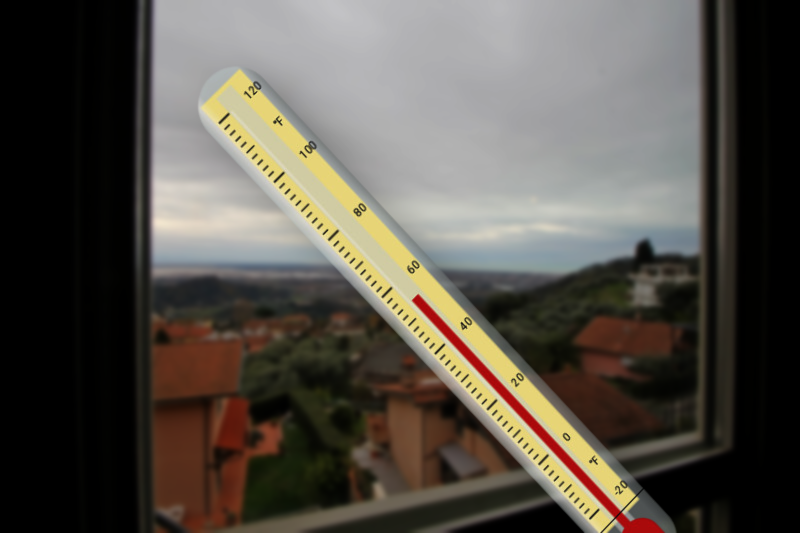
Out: °F 54
